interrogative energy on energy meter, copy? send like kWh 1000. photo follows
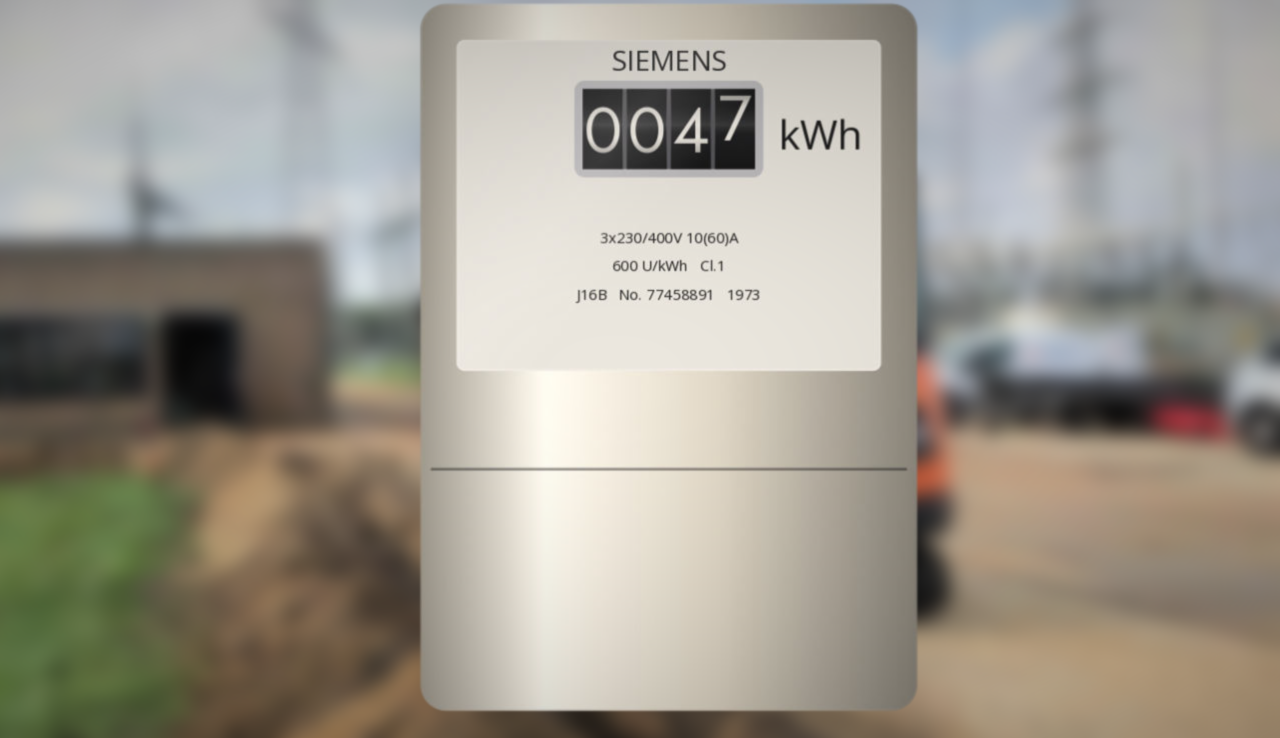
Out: kWh 47
